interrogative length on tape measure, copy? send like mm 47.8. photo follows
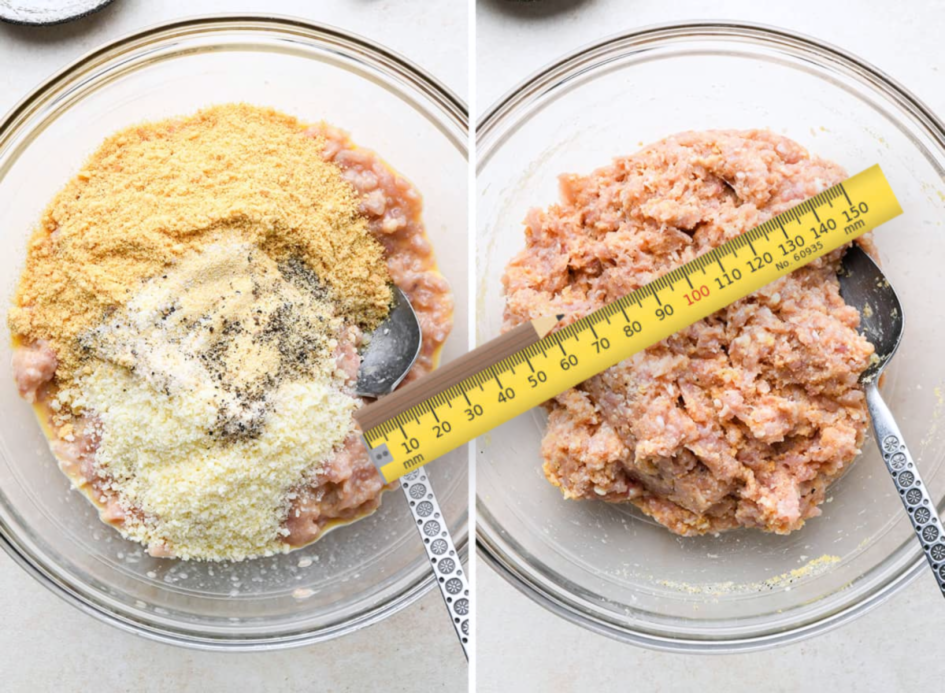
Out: mm 65
